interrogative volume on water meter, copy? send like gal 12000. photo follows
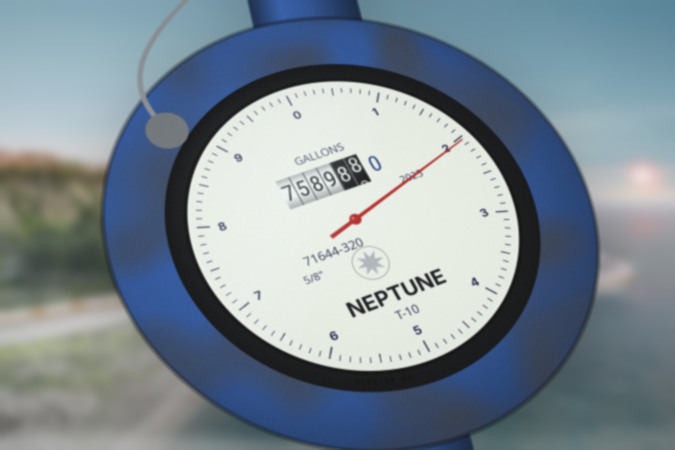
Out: gal 7589882.0
